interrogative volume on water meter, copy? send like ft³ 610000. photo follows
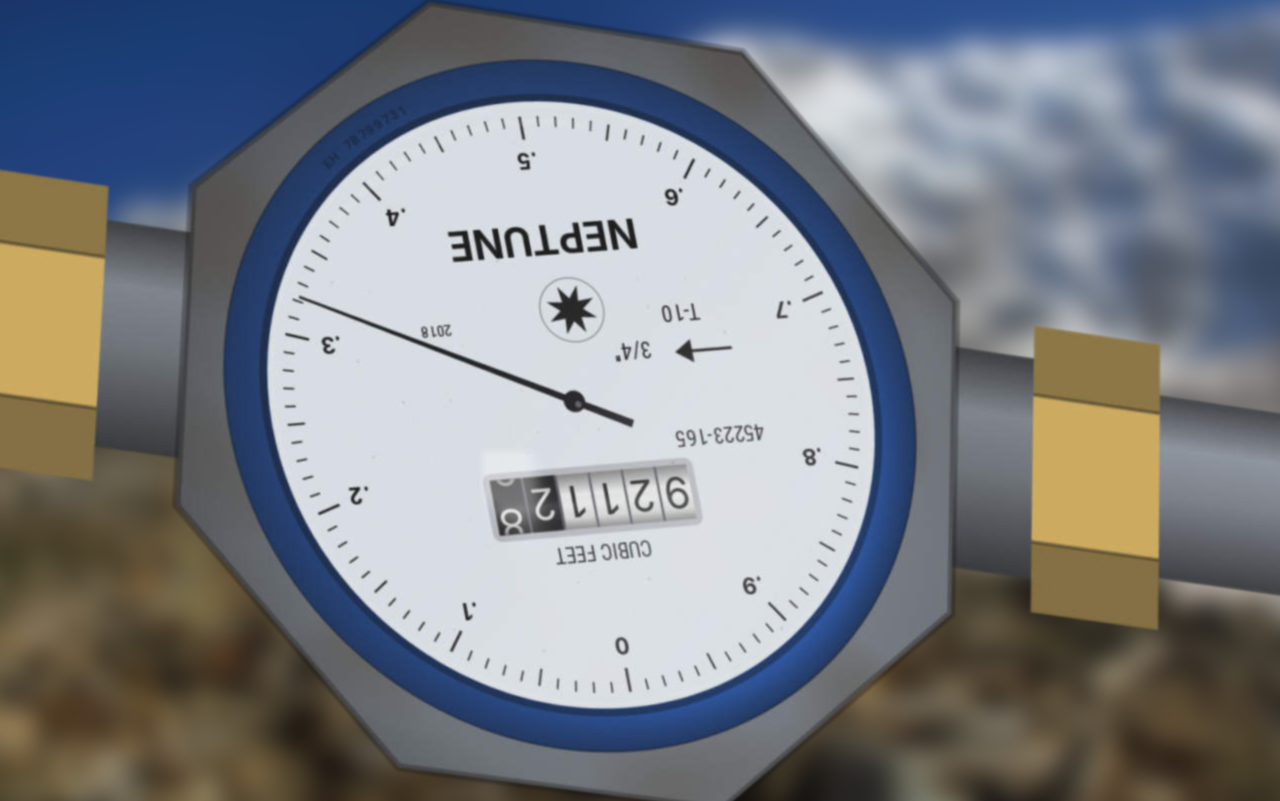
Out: ft³ 921128.32
